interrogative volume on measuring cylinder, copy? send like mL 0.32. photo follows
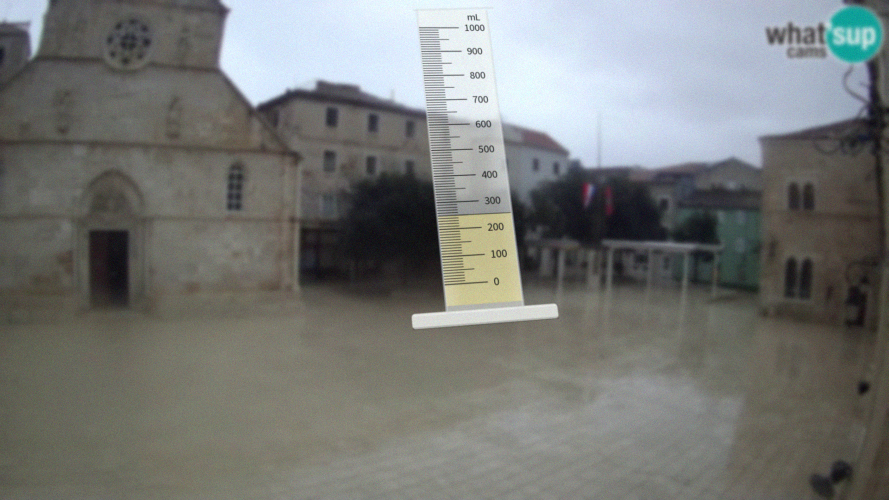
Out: mL 250
